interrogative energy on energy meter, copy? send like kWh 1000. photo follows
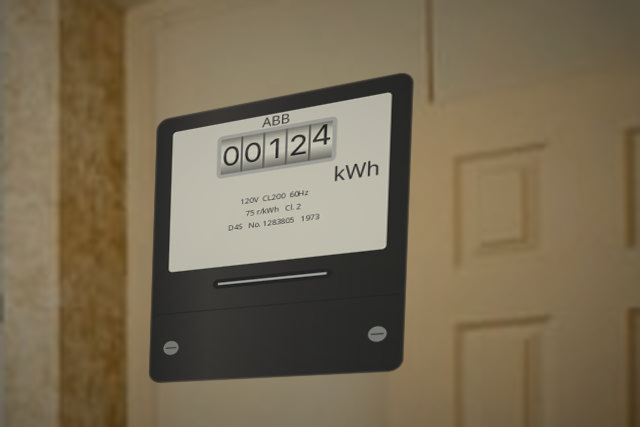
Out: kWh 124
